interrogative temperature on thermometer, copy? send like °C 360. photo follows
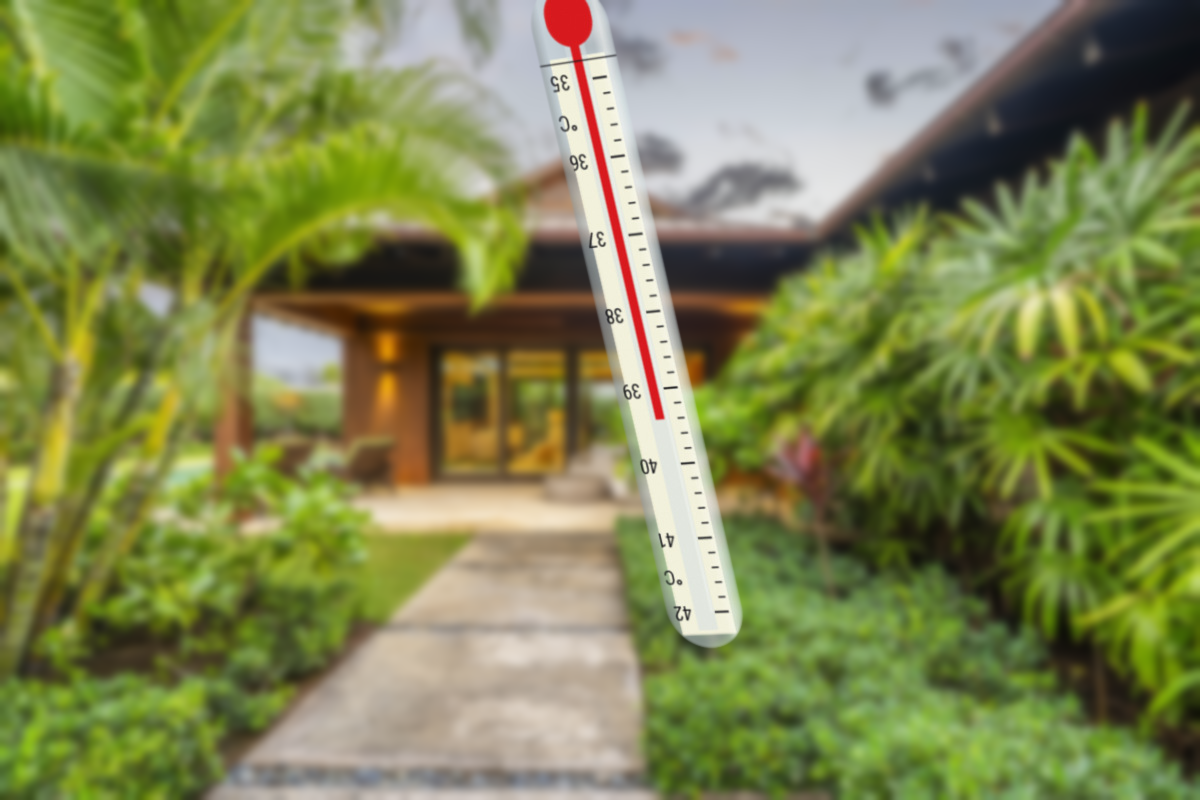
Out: °C 39.4
